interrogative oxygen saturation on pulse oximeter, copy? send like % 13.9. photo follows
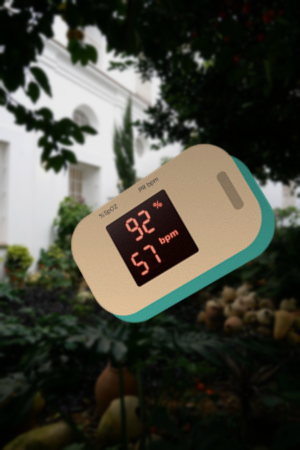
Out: % 92
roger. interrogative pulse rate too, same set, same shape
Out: bpm 57
